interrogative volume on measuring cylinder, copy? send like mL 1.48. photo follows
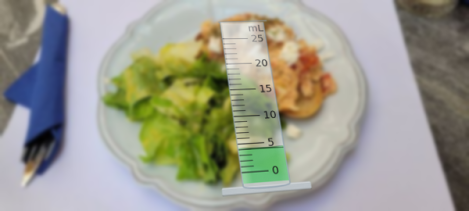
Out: mL 4
